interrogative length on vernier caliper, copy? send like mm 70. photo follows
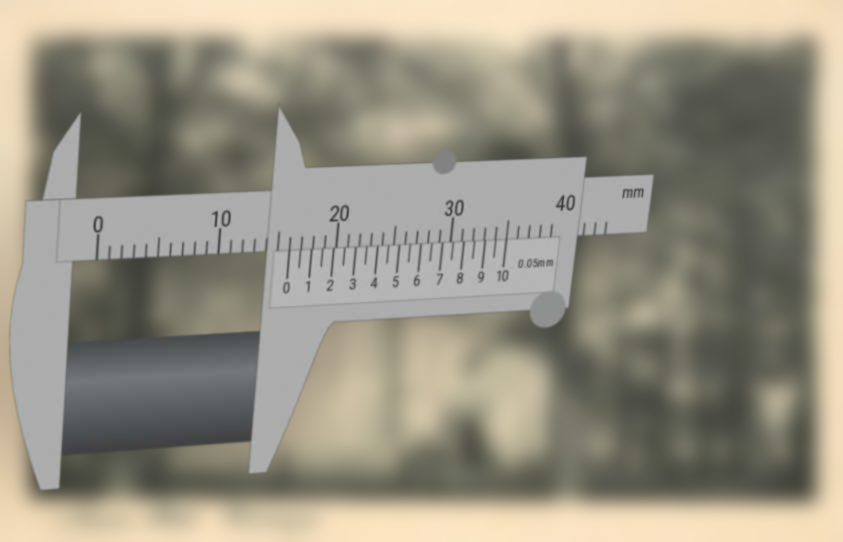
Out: mm 16.0
